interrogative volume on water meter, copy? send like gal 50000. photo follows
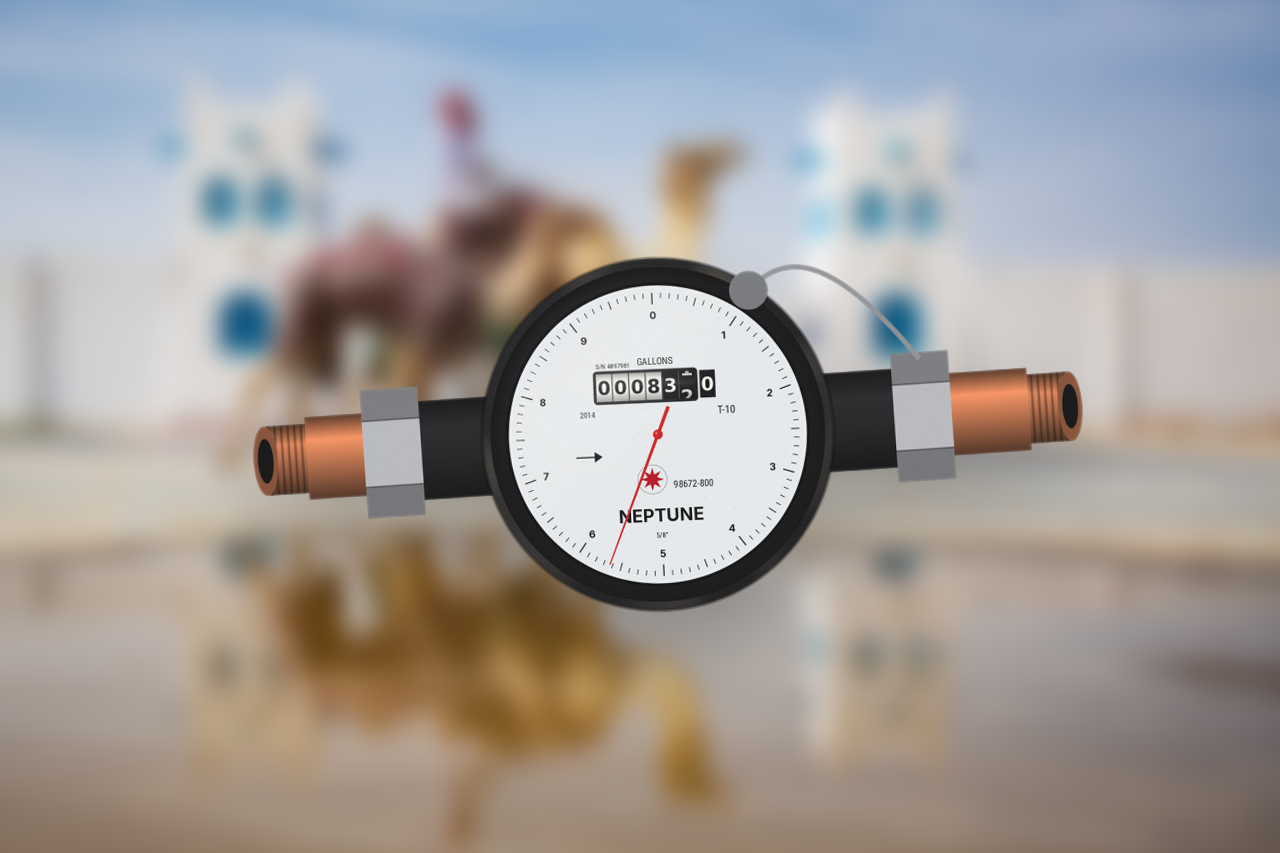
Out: gal 8315.6
